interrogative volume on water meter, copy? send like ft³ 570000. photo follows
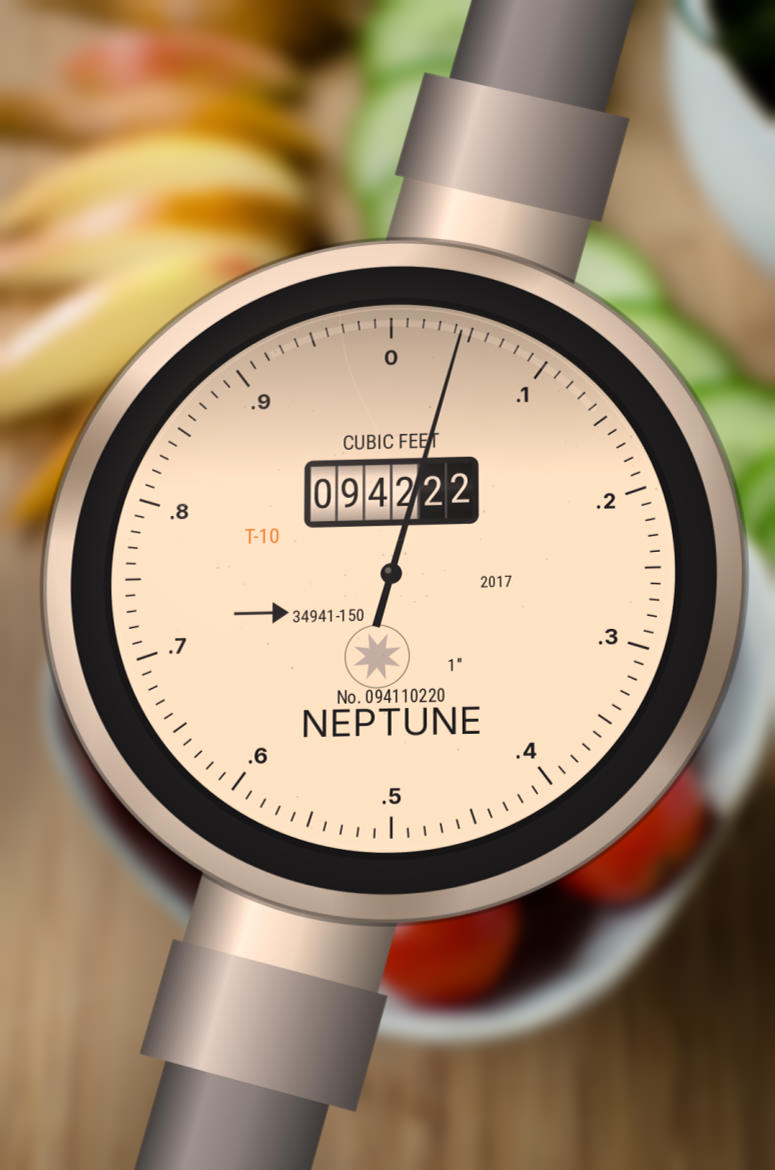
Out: ft³ 94222.04
